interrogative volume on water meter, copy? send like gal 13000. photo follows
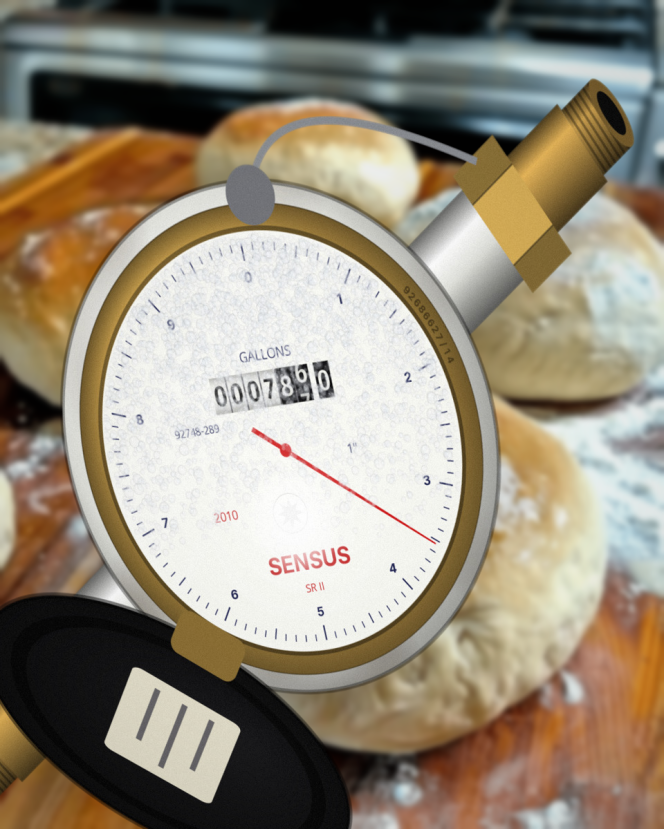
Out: gal 7863.5
